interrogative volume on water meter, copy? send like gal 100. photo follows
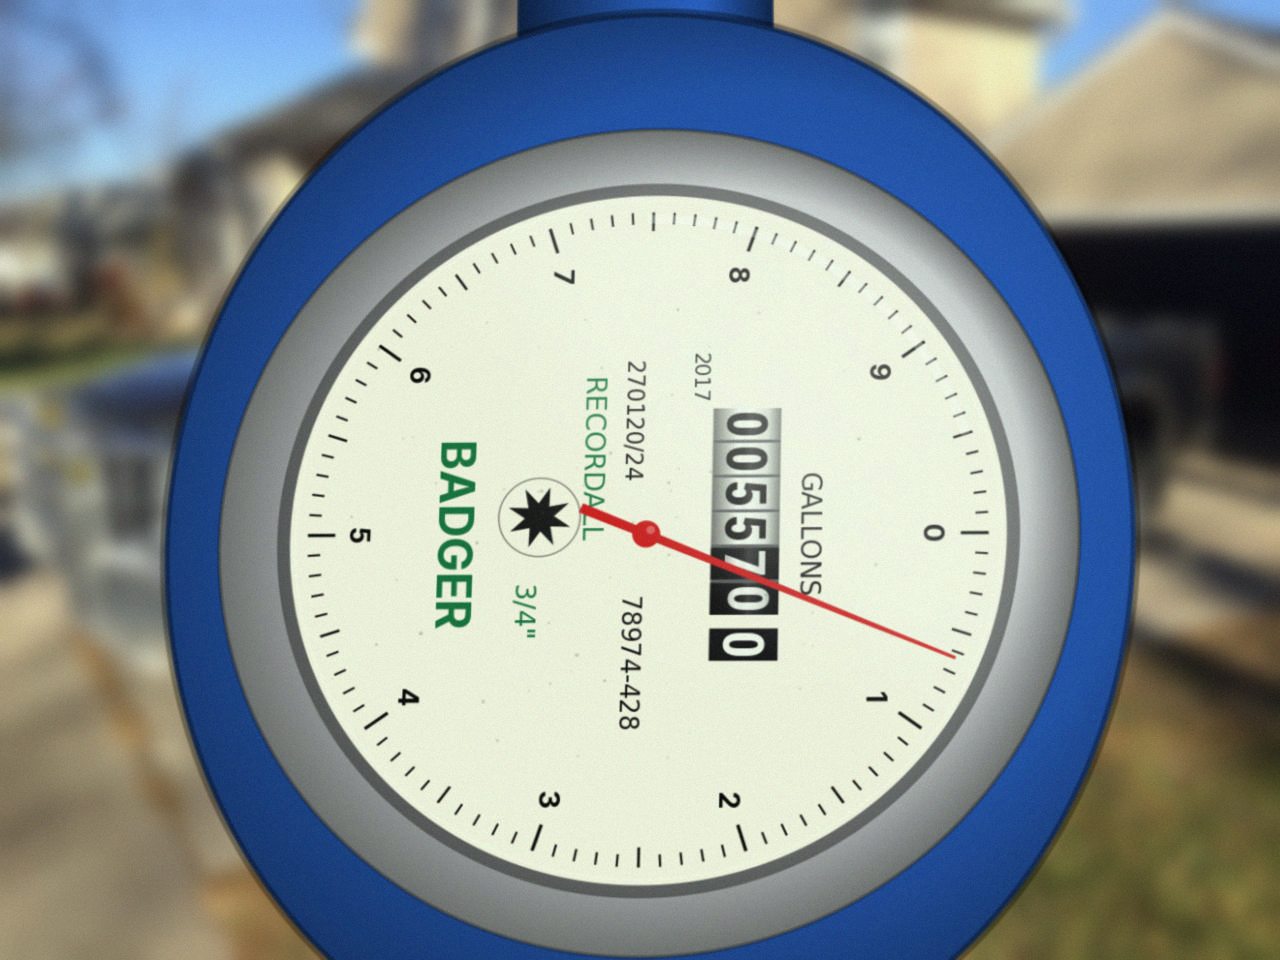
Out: gal 55700.6
